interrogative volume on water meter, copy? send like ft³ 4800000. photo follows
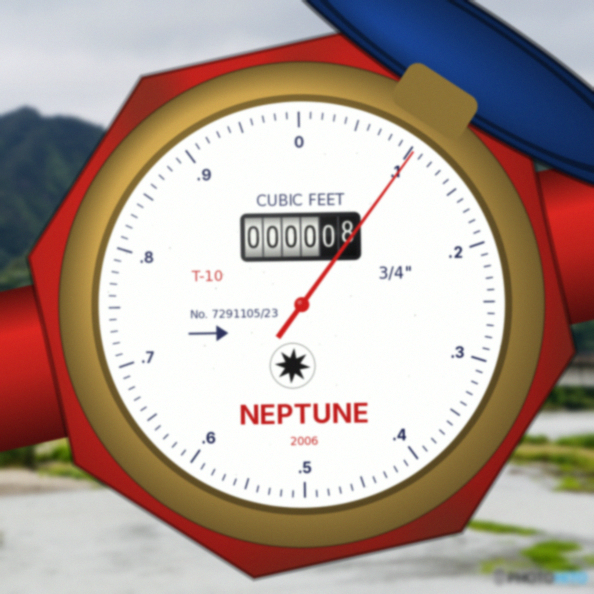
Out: ft³ 8.10
